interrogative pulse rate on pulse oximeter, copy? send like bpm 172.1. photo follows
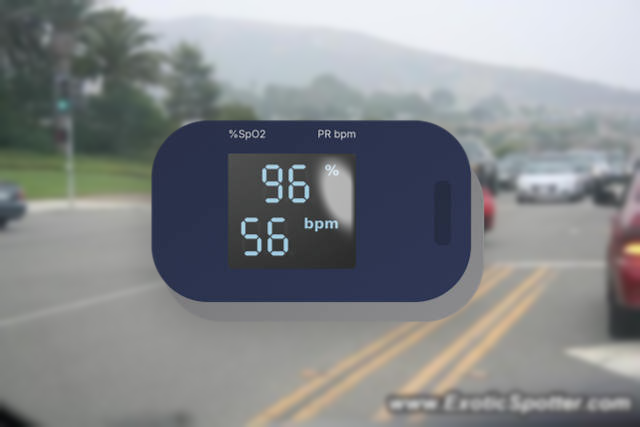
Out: bpm 56
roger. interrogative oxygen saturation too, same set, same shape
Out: % 96
